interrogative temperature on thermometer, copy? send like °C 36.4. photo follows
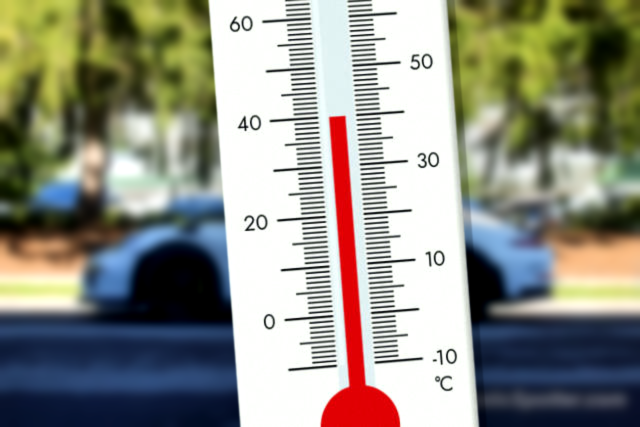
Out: °C 40
